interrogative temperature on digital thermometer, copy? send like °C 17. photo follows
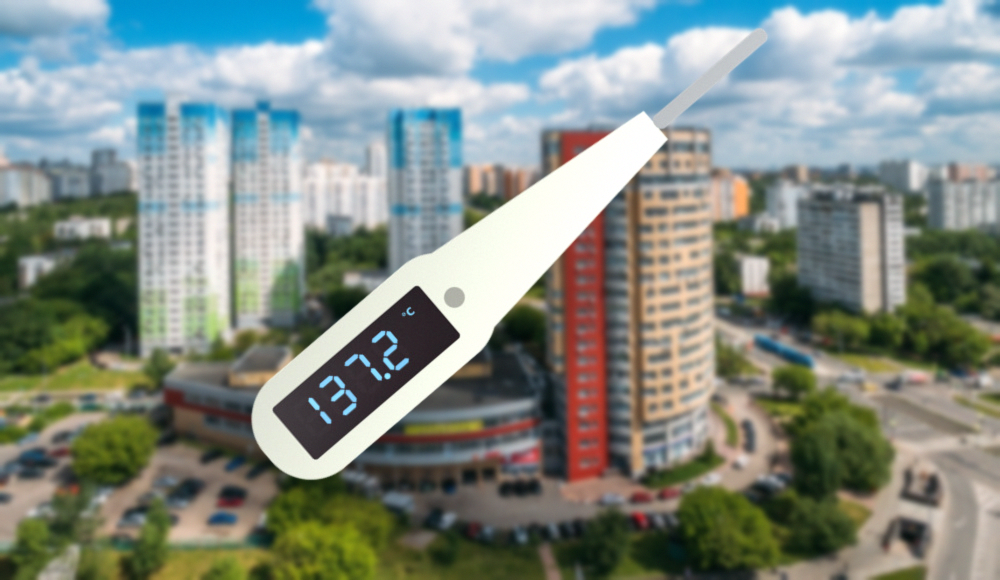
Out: °C 137.2
